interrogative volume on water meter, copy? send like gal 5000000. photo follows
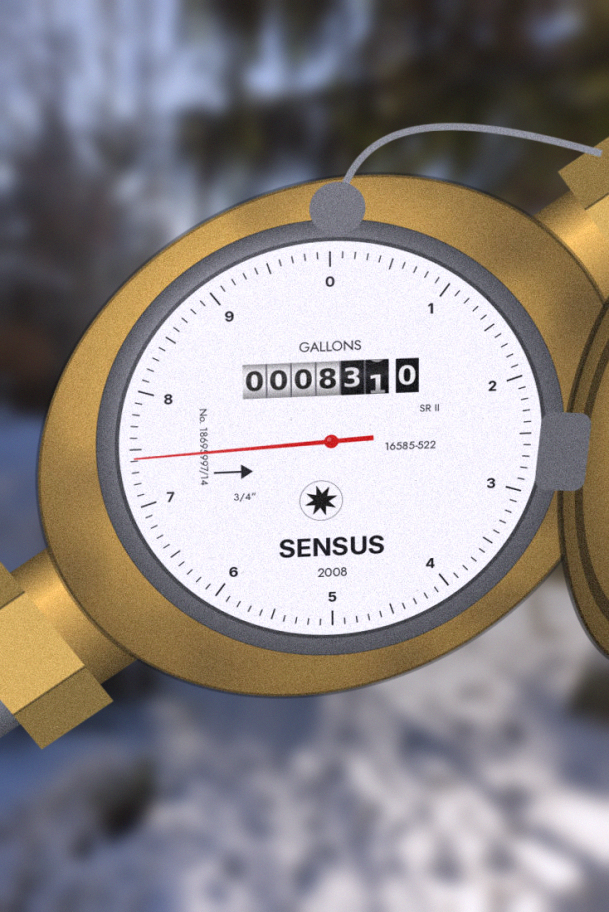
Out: gal 8307.4
